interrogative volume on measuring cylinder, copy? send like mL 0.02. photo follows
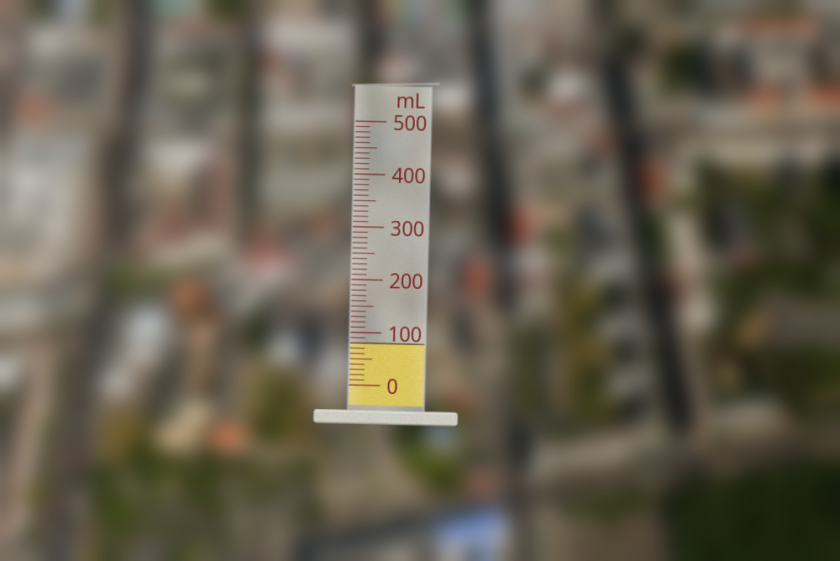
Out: mL 80
